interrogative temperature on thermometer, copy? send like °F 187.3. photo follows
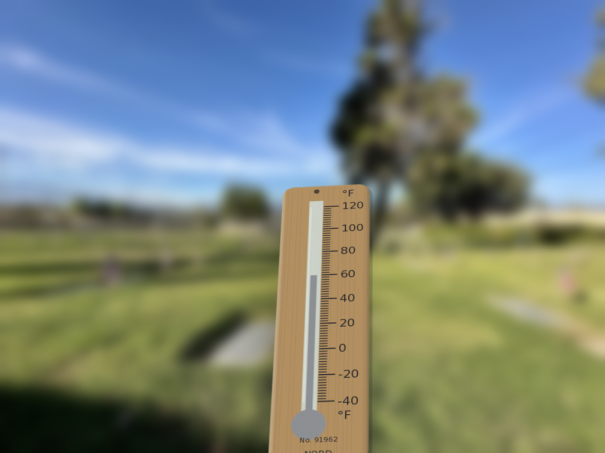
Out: °F 60
